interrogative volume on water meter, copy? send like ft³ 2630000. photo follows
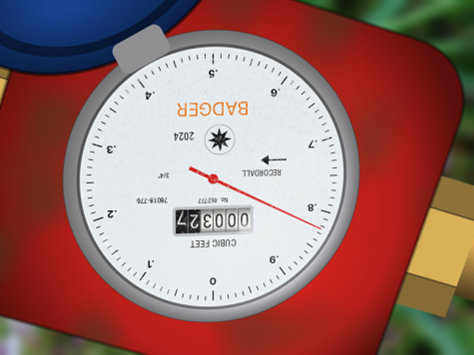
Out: ft³ 326.82
